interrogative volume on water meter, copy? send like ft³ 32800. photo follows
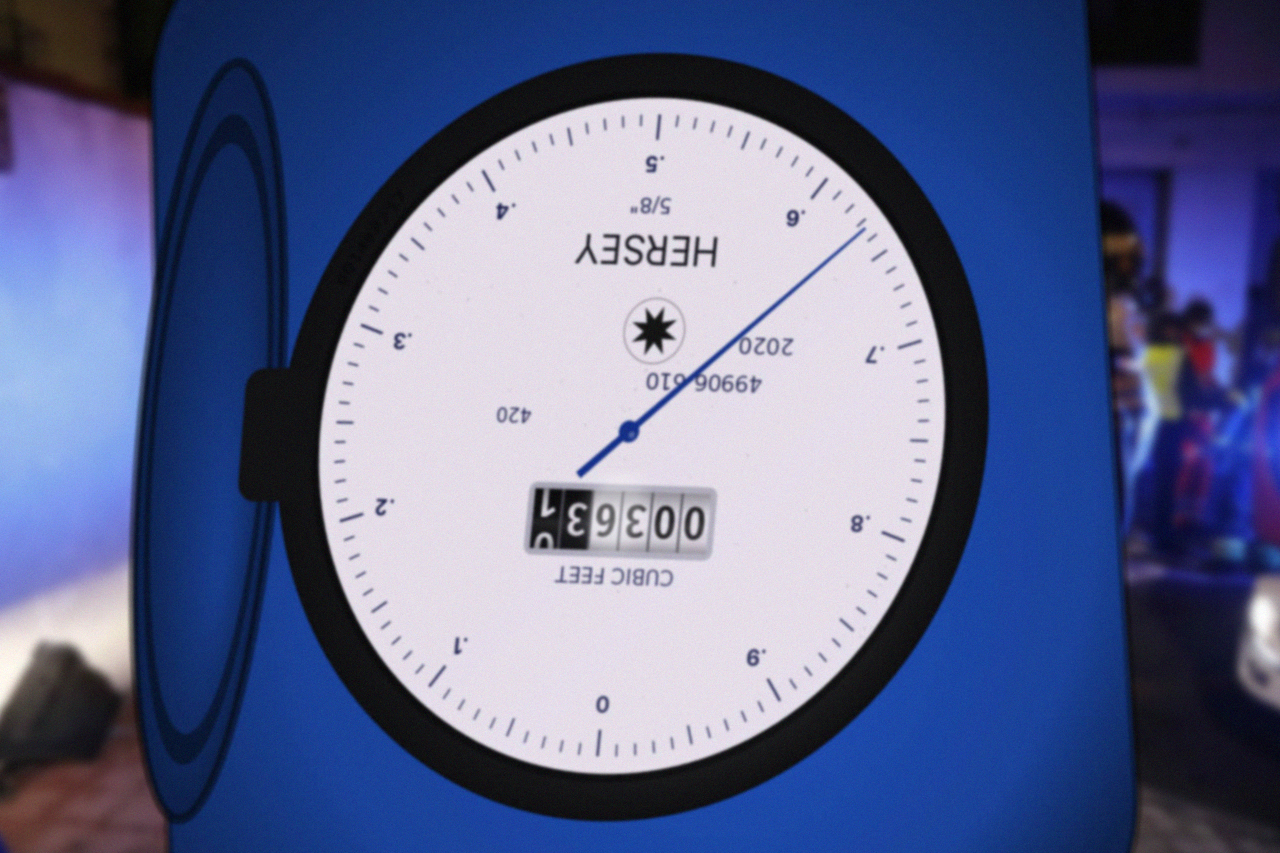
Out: ft³ 3630.63
